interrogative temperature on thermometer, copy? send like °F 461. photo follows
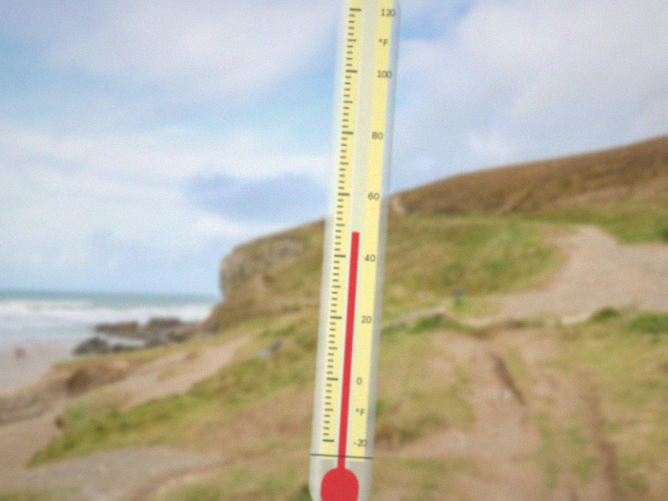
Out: °F 48
